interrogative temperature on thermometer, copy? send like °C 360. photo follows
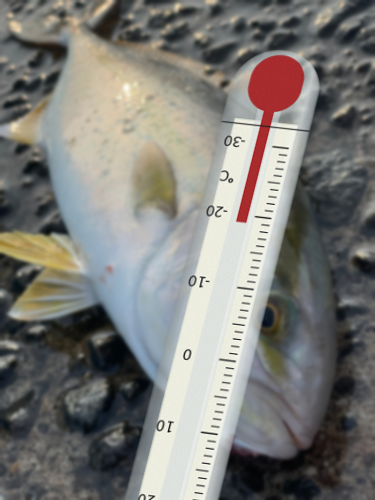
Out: °C -19
